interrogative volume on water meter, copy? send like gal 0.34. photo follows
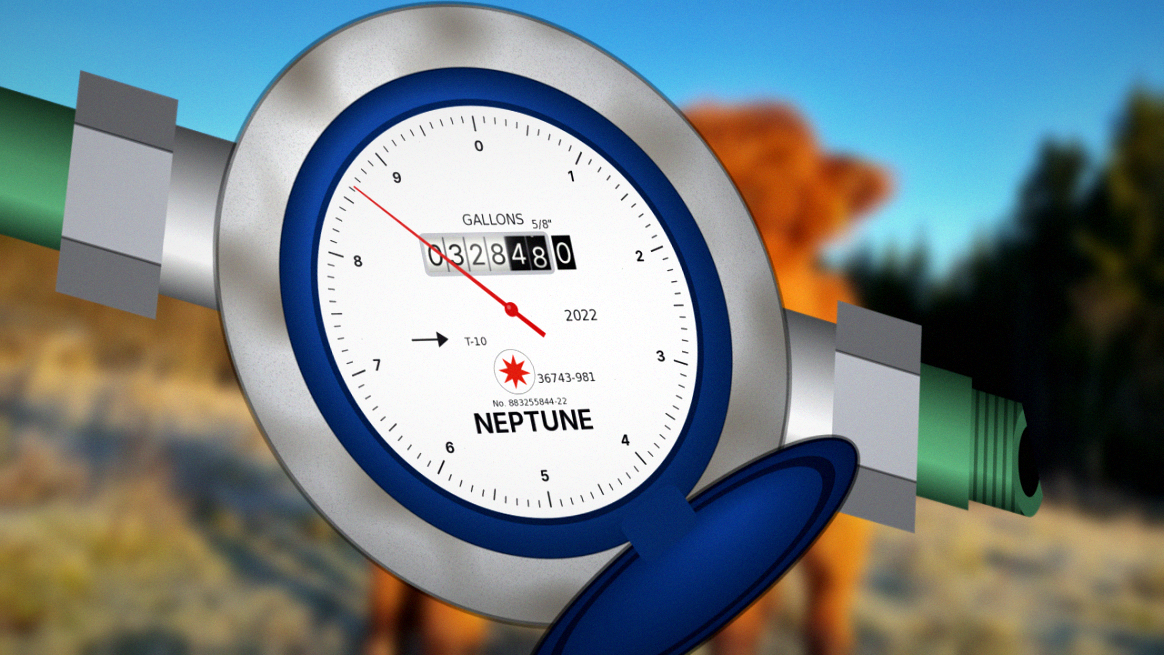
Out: gal 328478.6
